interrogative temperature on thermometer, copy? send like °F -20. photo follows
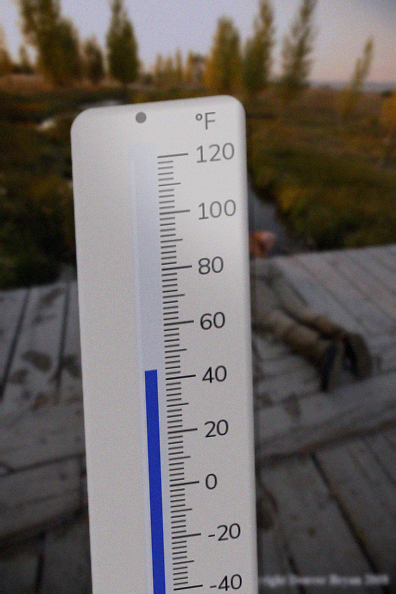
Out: °F 44
